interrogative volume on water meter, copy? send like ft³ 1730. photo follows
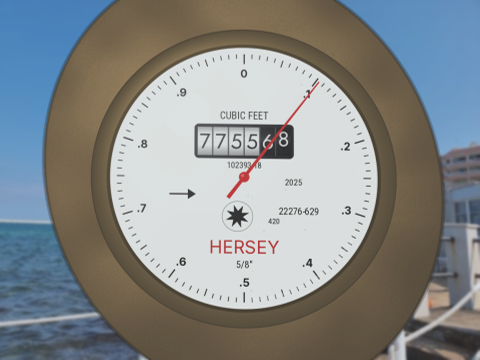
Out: ft³ 775568.10
